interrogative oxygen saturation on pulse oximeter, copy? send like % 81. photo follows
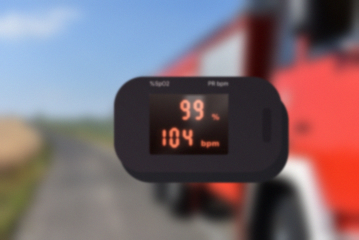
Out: % 99
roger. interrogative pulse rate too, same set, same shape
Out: bpm 104
